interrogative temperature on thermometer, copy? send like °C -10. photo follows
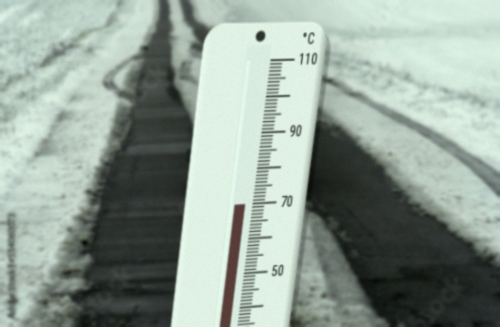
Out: °C 70
